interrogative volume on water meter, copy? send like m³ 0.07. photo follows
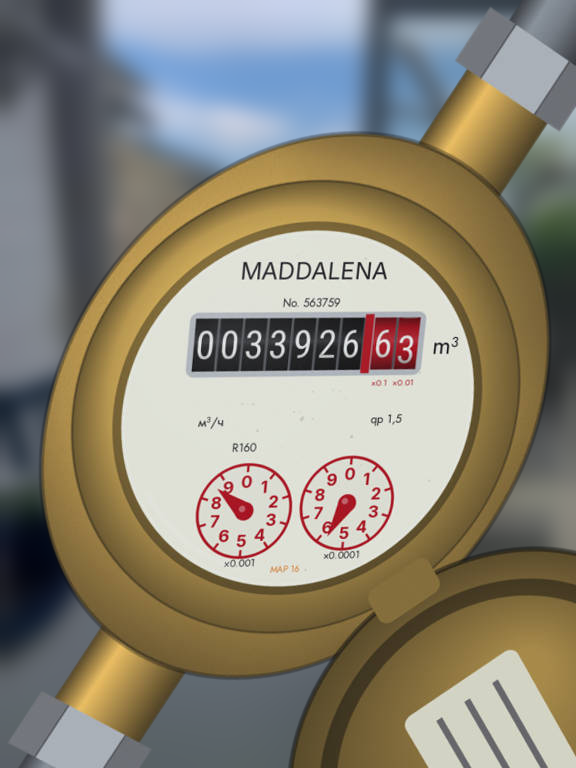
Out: m³ 33926.6285
